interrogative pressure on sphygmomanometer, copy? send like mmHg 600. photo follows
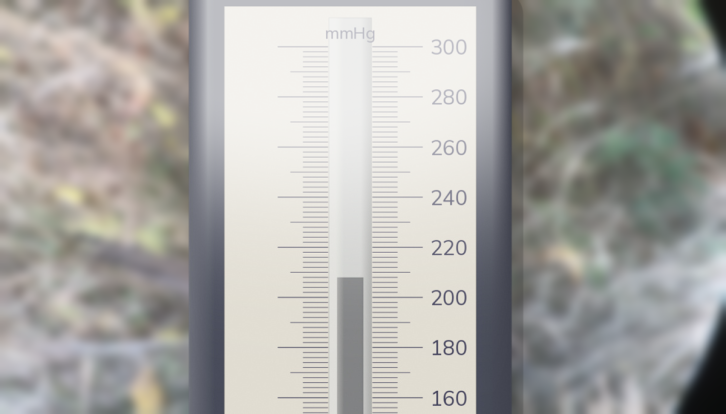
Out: mmHg 208
